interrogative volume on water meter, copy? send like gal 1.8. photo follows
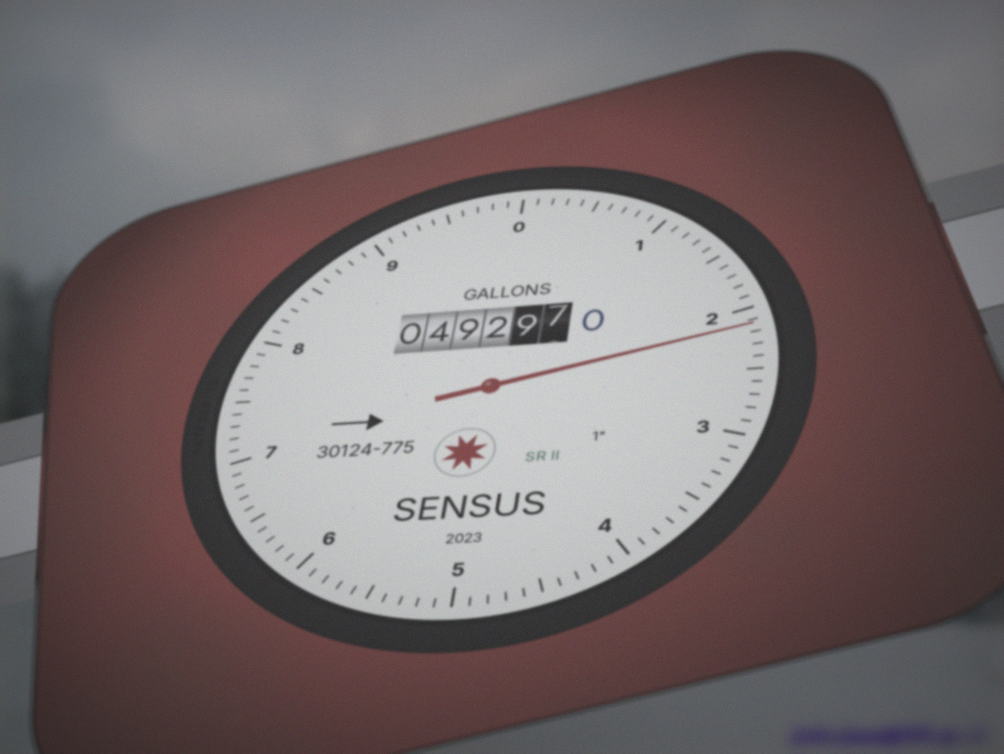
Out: gal 492972.1
